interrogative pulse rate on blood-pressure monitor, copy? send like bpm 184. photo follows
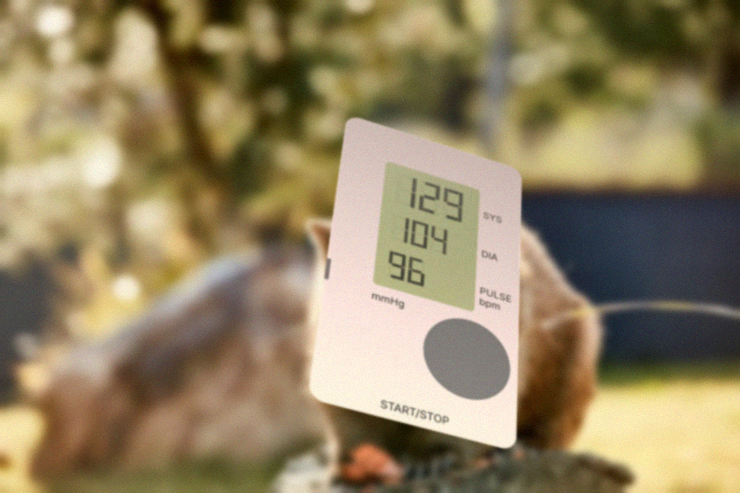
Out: bpm 96
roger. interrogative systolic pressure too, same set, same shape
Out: mmHg 129
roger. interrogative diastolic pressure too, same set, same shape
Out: mmHg 104
